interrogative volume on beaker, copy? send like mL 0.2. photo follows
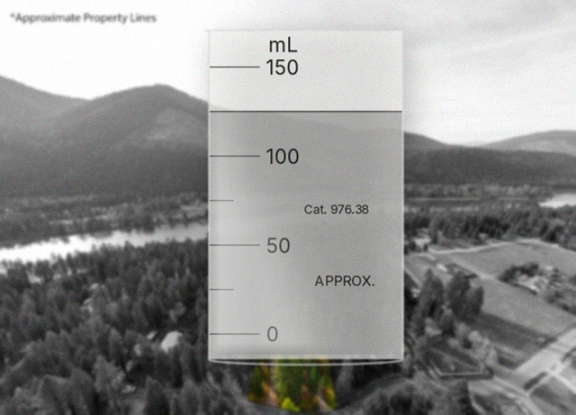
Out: mL 125
